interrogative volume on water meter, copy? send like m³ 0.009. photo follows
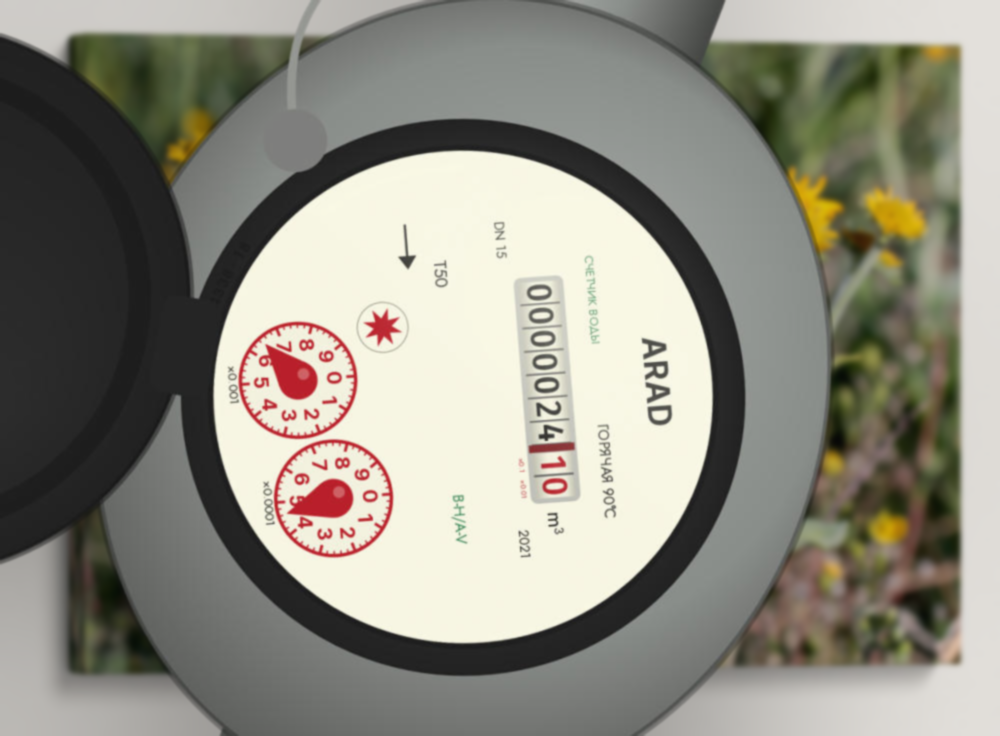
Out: m³ 24.1064
